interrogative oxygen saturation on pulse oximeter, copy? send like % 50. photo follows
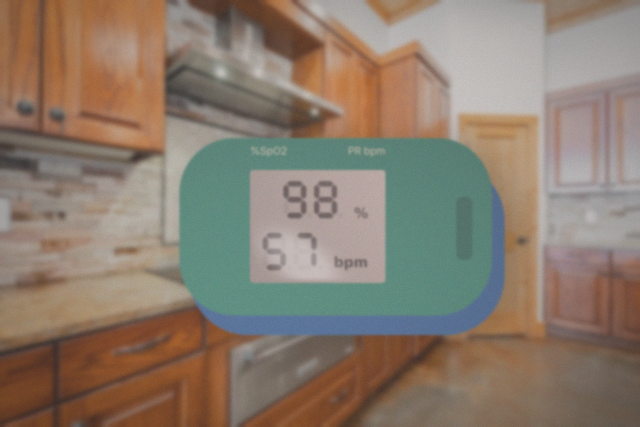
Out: % 98
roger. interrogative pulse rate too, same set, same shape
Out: bpm 57
